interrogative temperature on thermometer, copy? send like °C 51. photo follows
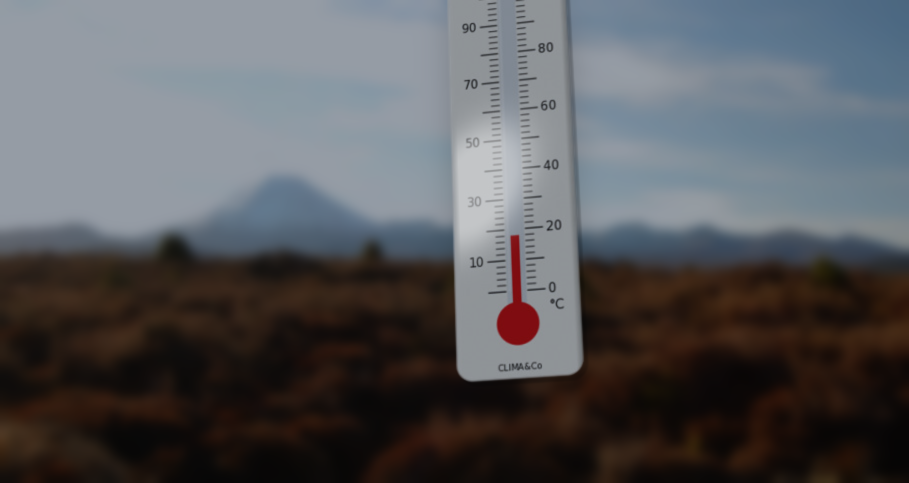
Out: °C 18
